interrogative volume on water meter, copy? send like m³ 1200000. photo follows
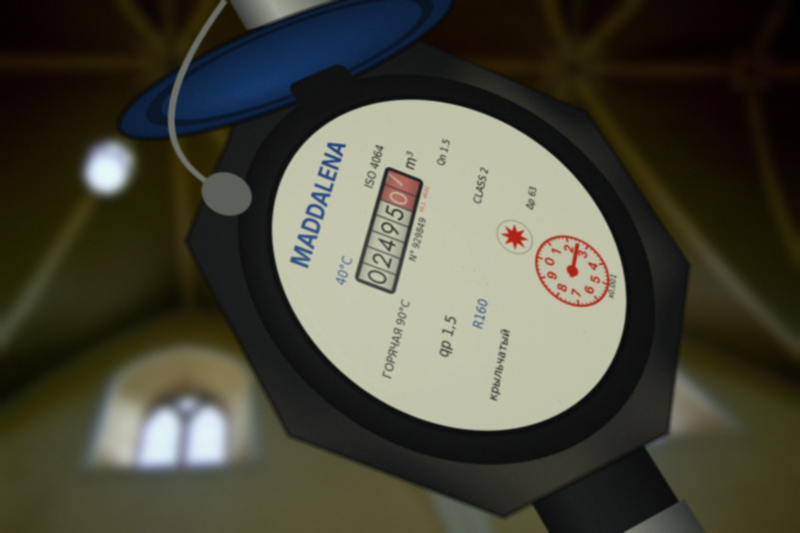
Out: m³ 2495.072
